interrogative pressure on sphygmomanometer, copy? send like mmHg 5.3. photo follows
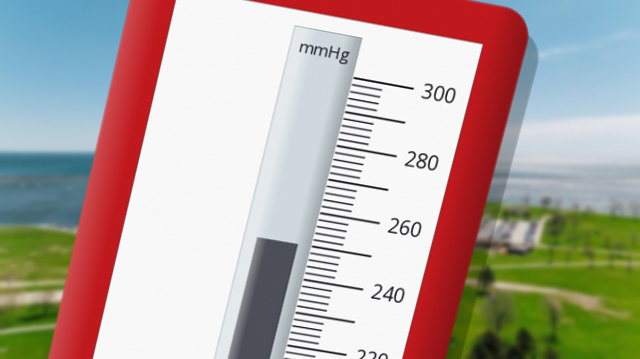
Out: mmHg 250
